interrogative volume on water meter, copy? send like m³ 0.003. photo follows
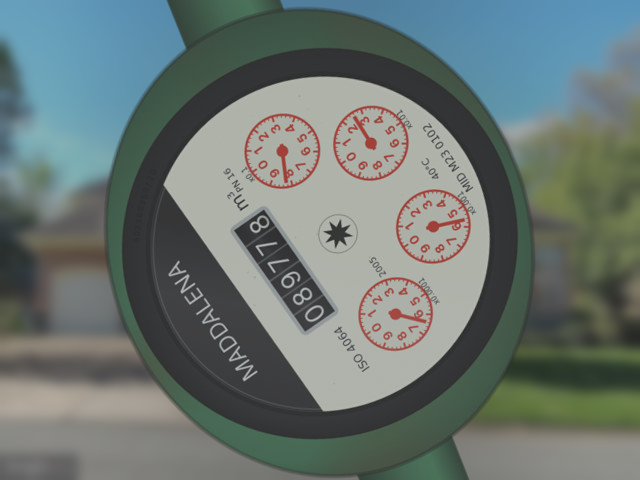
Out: m³ 89777.8256
